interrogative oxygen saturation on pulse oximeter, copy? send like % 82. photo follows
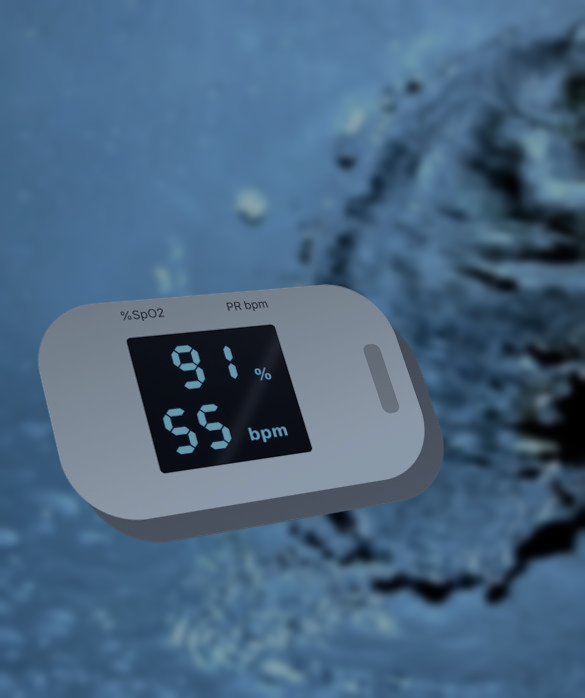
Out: % 91
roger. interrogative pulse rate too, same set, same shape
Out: bpm 55
